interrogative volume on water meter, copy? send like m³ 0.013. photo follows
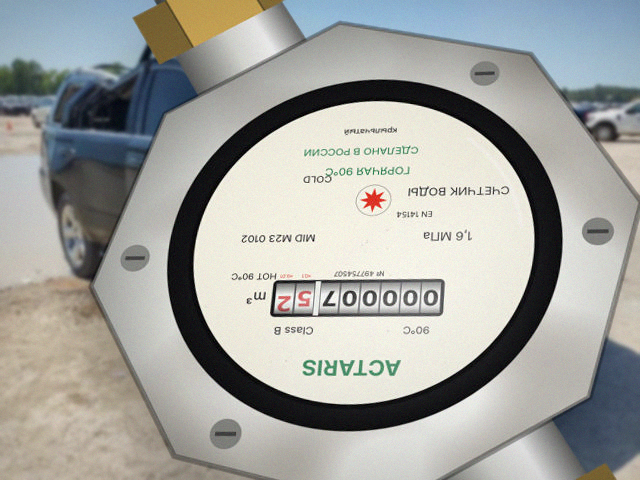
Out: m³ 7.52
